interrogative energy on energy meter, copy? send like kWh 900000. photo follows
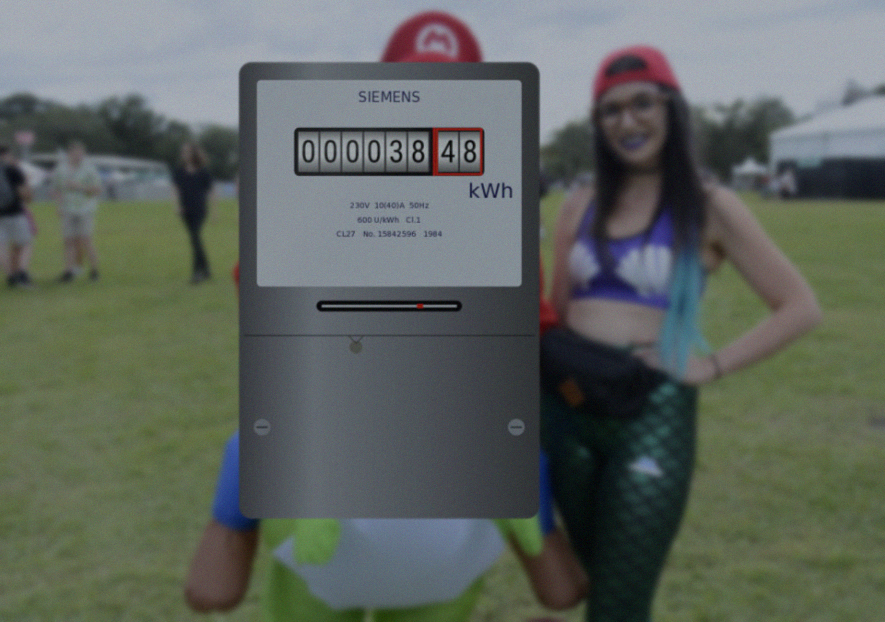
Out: kWh 38.48
